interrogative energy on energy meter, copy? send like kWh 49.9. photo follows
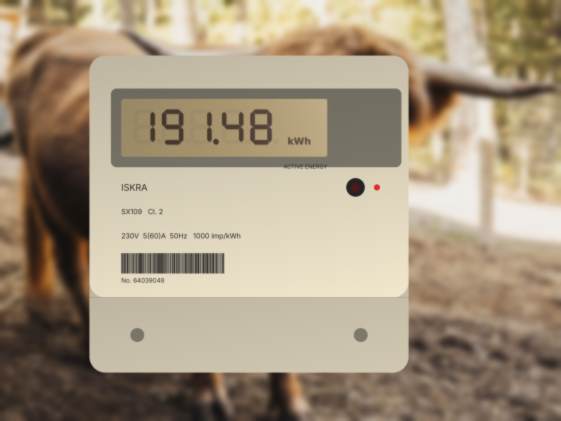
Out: kWh 191.48
